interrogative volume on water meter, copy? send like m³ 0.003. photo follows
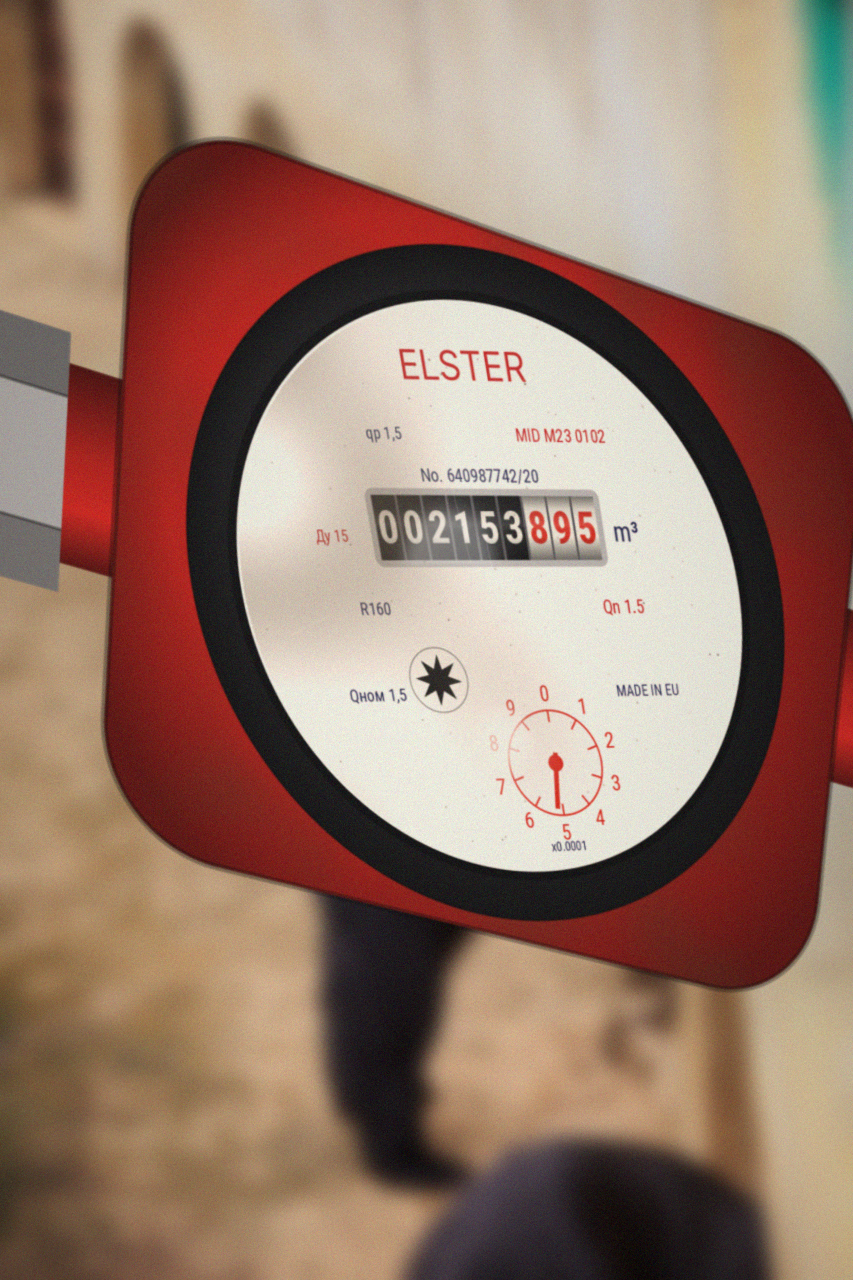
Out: m³ 2153.8955
